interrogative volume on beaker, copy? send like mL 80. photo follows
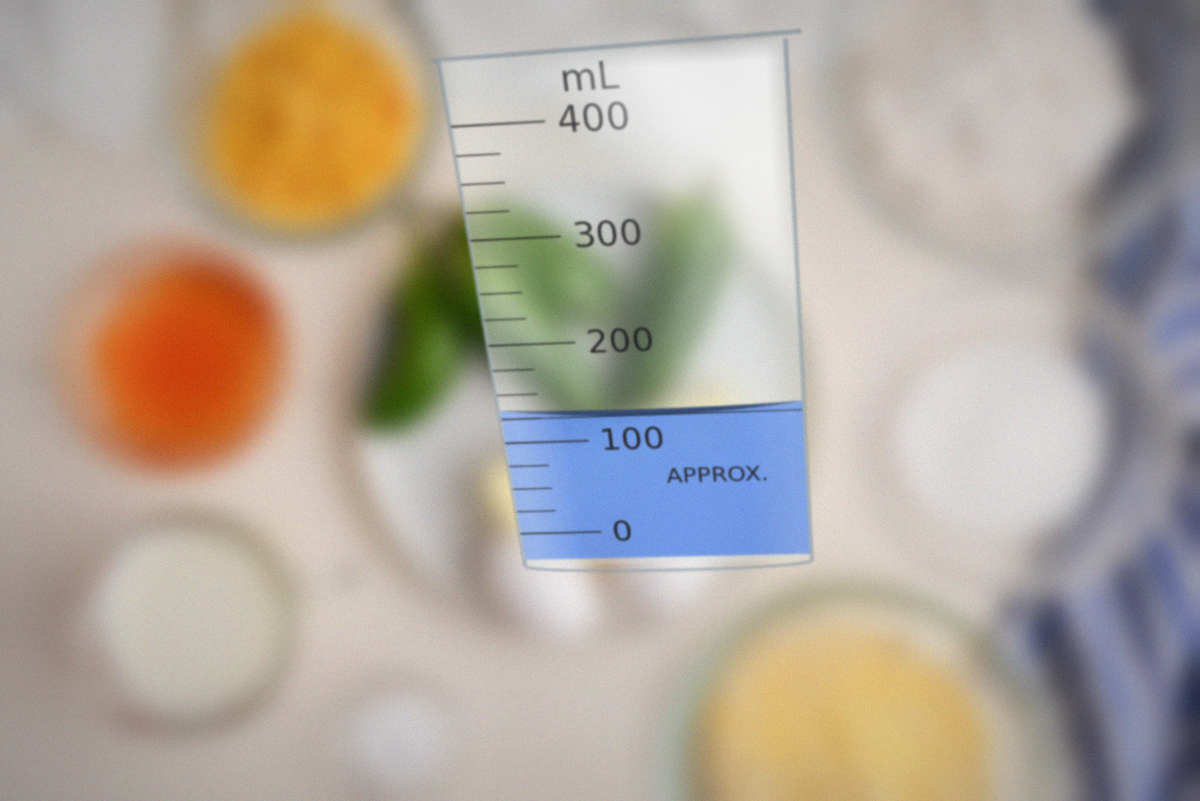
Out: mL 125
